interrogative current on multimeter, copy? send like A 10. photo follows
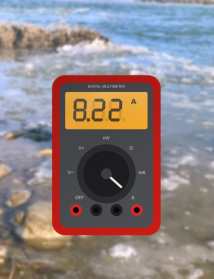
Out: A 8.22
